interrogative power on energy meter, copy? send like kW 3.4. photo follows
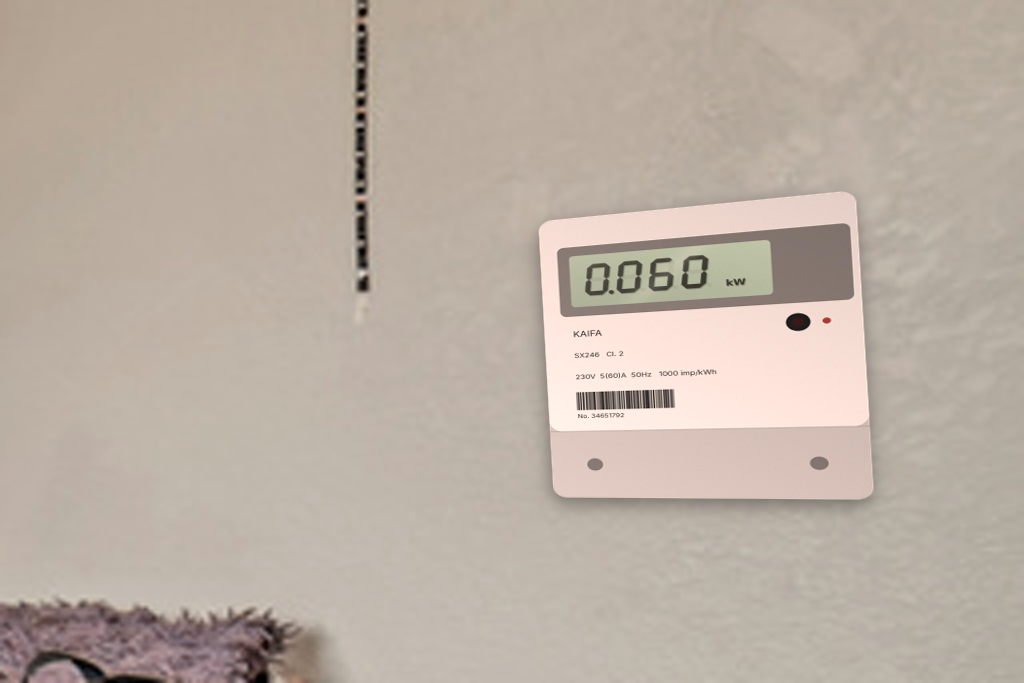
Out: kW 0.060
